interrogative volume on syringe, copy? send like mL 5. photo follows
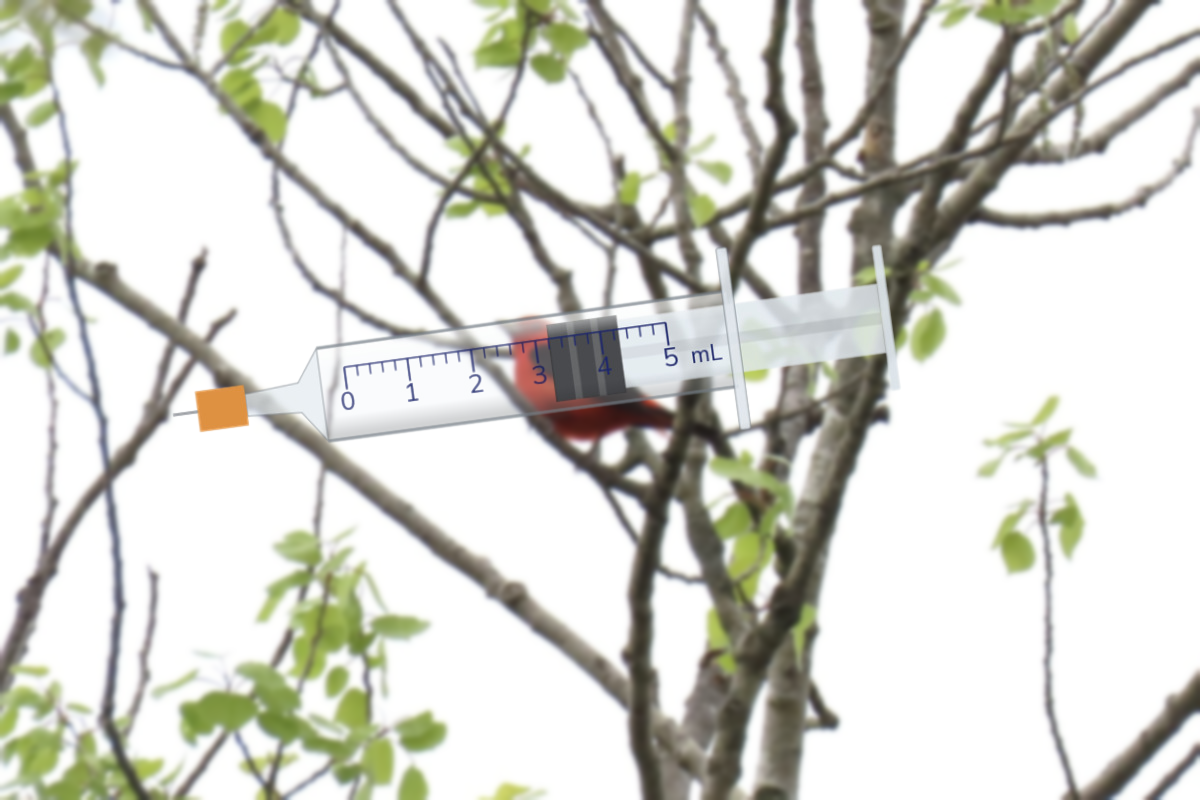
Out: mL 3.2
